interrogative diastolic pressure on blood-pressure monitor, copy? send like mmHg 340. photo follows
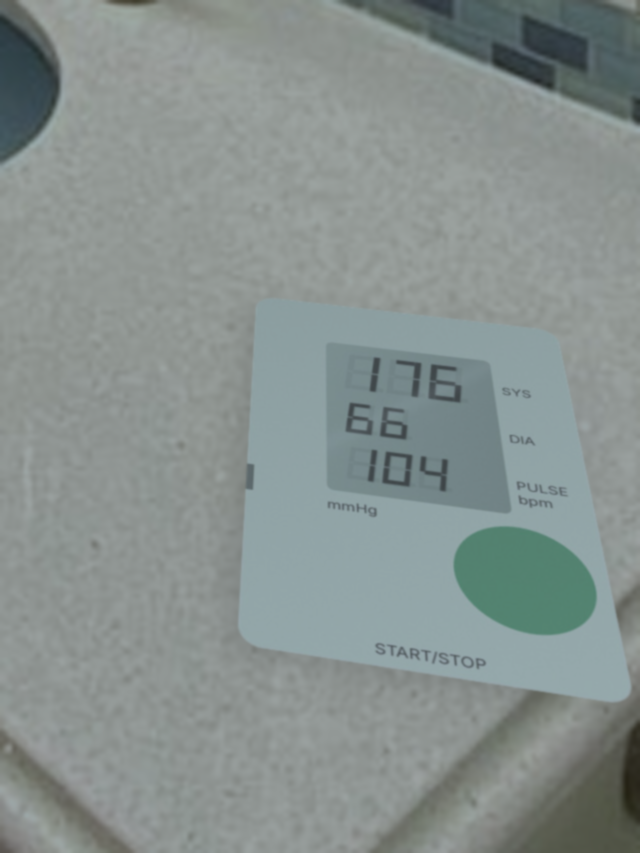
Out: mmHg 66
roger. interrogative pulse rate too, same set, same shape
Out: bpm 104
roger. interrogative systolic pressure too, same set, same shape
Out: mmHg 176
